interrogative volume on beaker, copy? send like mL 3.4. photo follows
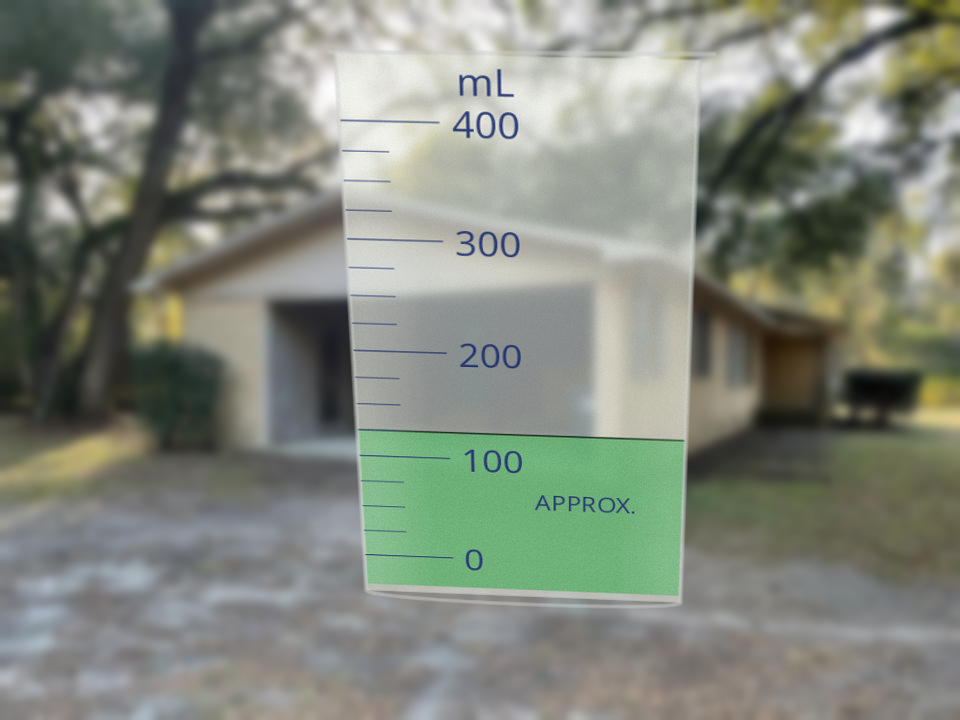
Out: mL 125
